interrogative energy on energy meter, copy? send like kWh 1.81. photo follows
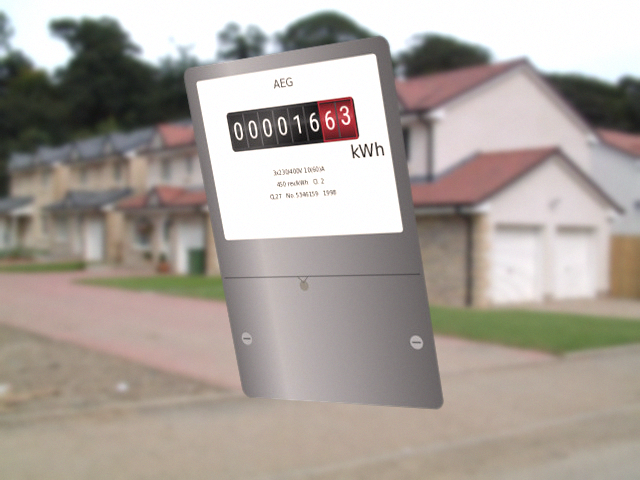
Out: kWh 16.63
